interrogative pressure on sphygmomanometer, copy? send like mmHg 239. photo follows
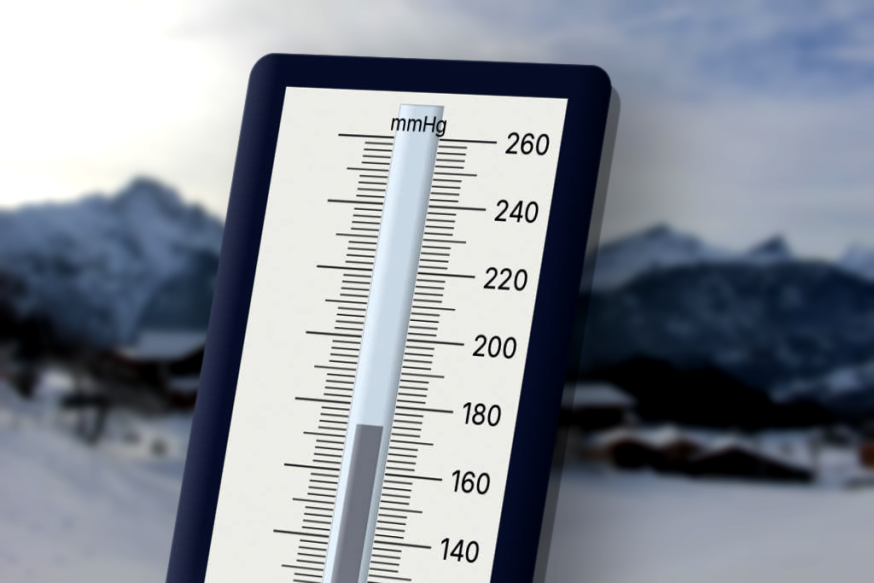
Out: mmHg 174
